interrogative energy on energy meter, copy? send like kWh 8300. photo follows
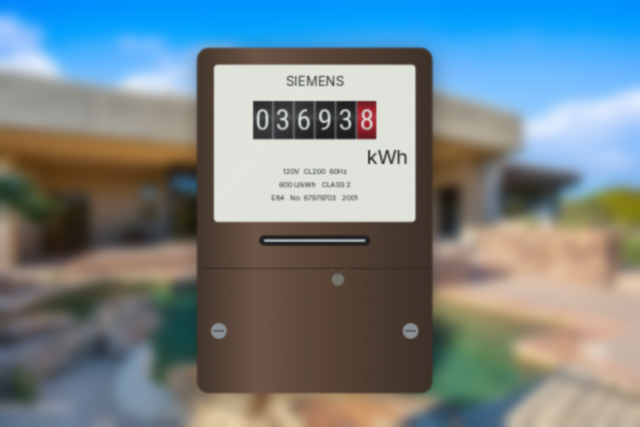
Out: kWh 3693.8
